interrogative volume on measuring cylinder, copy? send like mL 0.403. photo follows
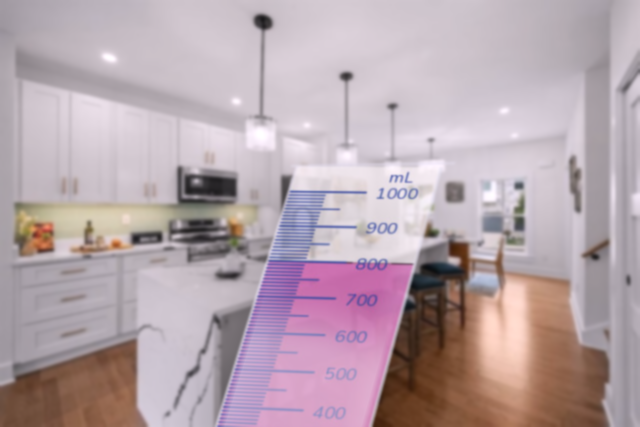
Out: mL 800
